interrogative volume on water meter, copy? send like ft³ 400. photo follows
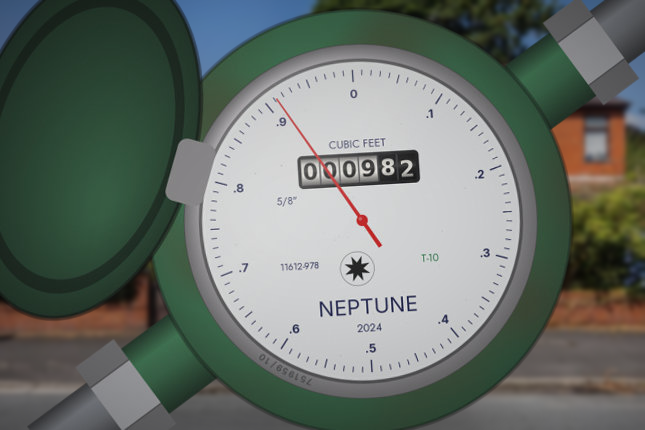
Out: ft³ 981.91
